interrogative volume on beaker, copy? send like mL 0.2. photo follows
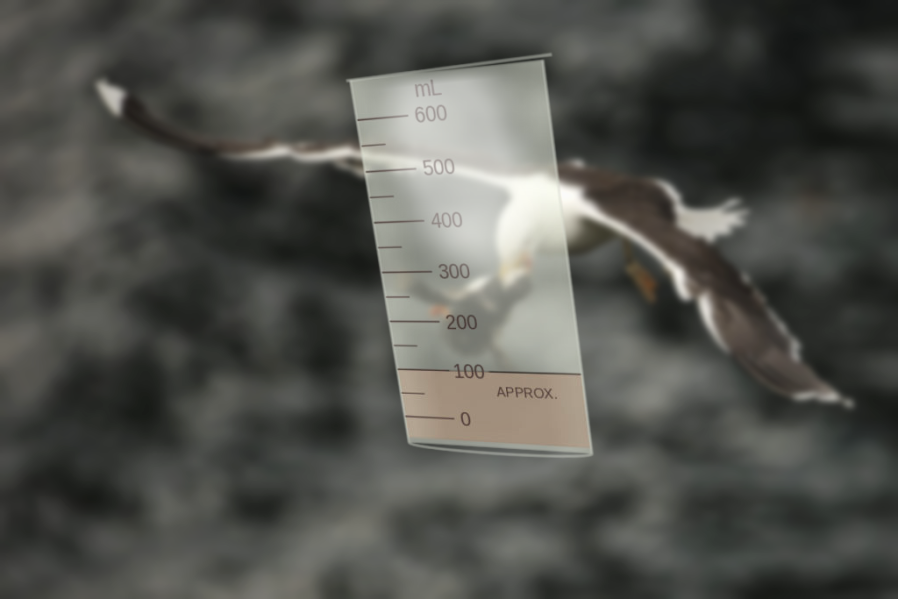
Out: mL 100
